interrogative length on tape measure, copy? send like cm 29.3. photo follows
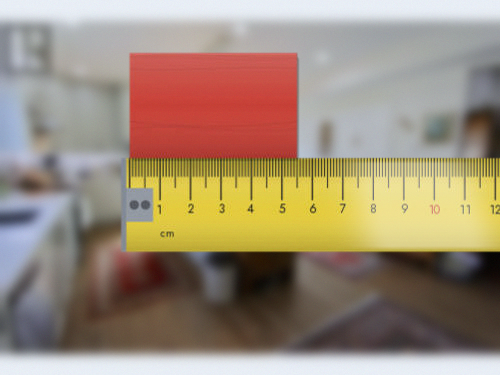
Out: cm 5.5
